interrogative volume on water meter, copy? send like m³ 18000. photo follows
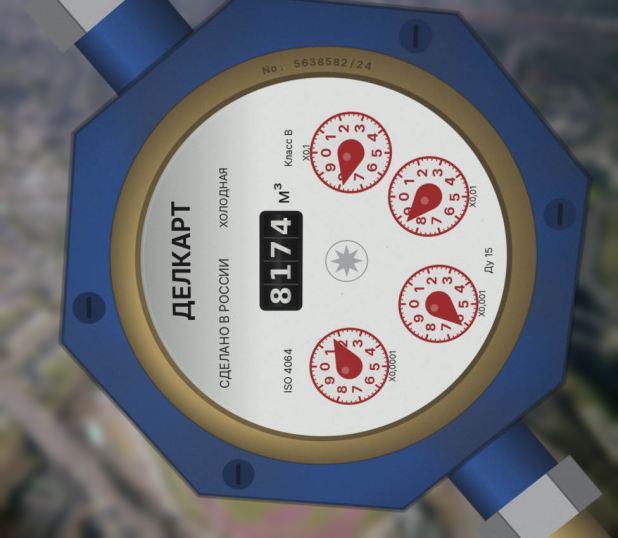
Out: m³ 8174.7861
